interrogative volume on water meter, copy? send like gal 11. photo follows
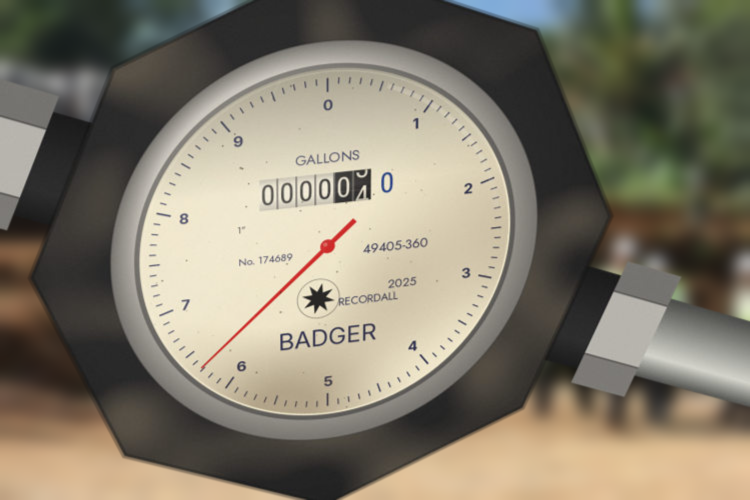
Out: gal 36.3
